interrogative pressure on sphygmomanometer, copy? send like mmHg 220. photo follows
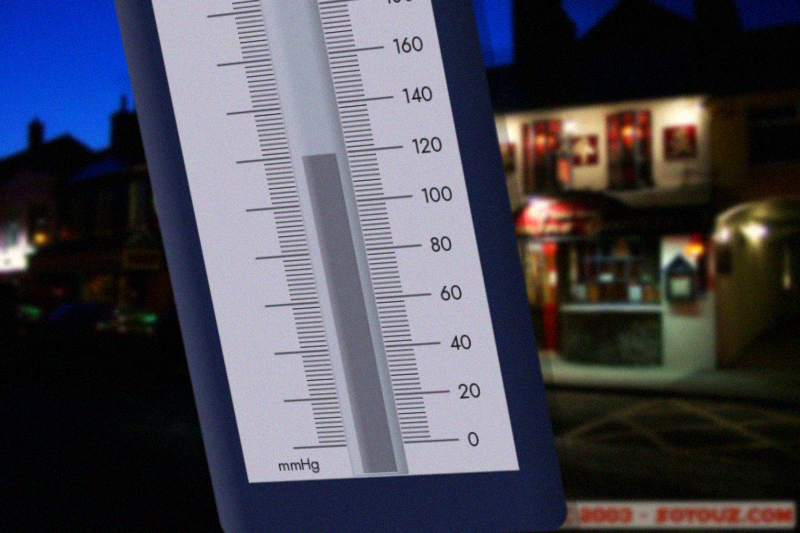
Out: mmHg 120
